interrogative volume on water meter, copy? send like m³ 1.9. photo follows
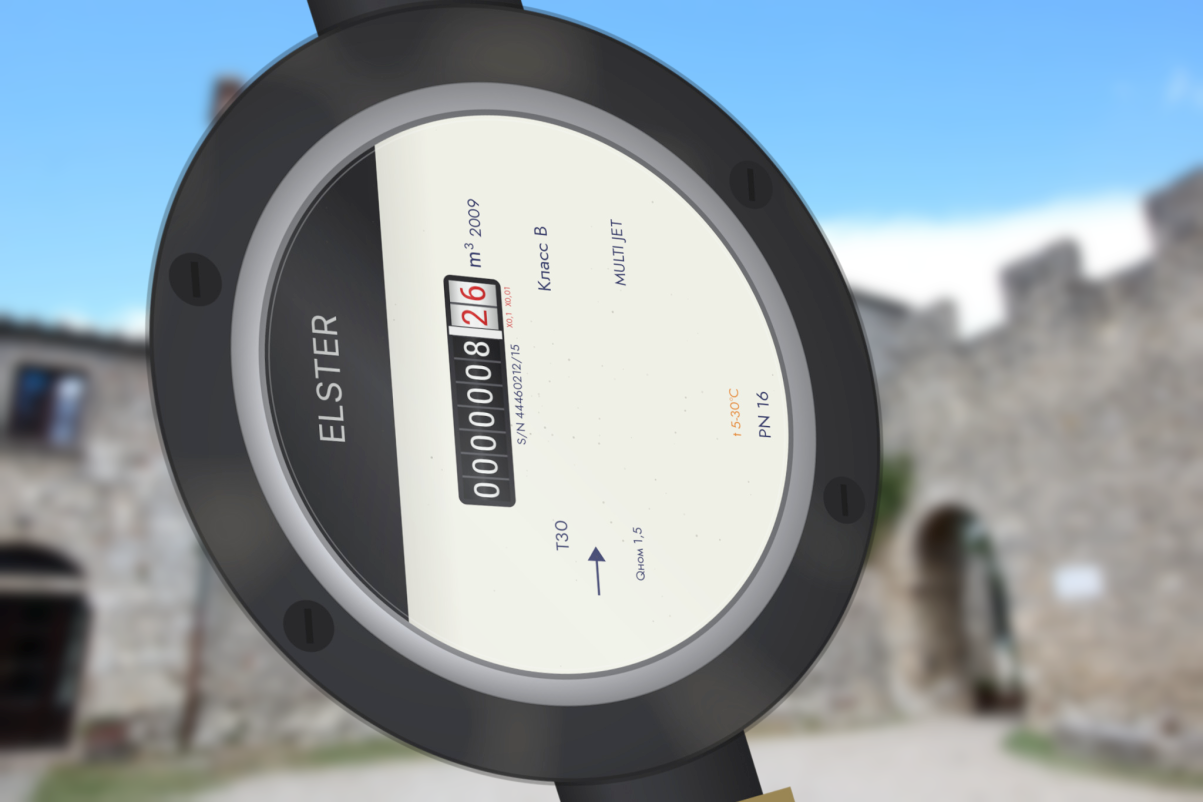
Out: m³ 8.26
